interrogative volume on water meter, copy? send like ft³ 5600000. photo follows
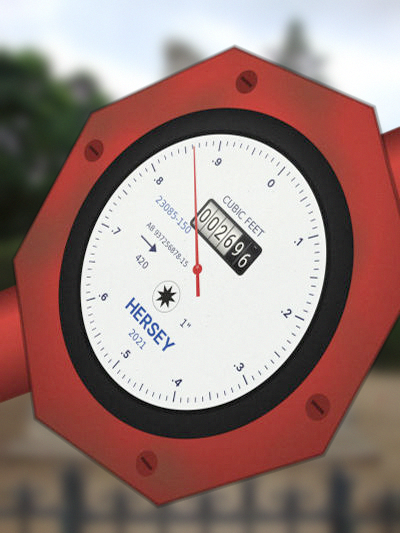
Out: ft³ 2695.86
